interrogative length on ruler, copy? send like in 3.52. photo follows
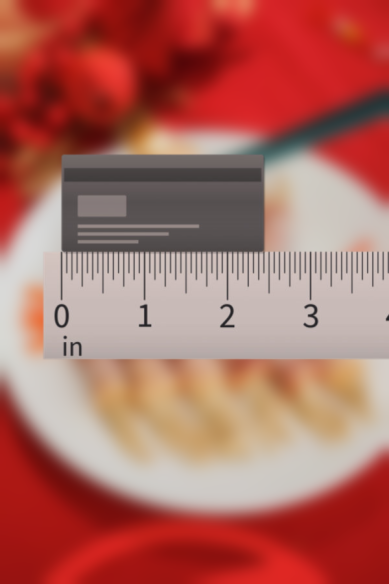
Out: in 2.4375
